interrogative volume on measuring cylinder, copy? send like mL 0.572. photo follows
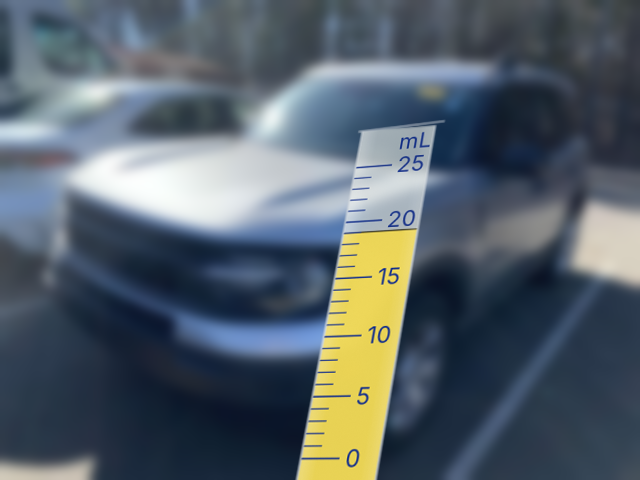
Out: mL 19
